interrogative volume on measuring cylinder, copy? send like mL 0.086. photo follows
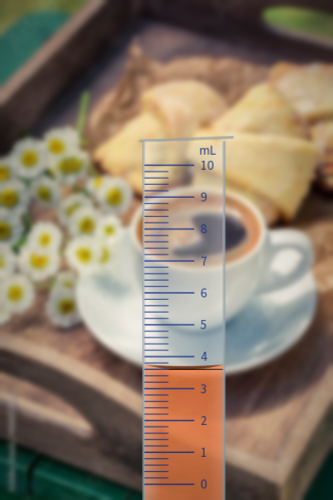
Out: mL 3.6
